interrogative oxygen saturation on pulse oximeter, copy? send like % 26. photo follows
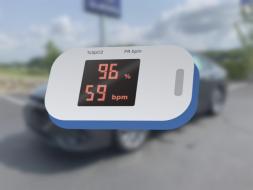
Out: % 96
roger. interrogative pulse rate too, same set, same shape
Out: bpm 59
